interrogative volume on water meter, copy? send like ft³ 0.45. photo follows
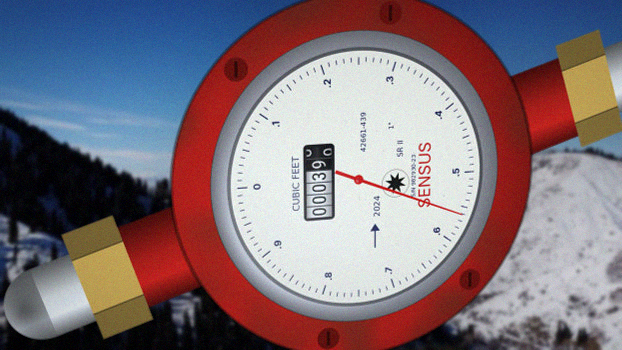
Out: ft³ 398.56
